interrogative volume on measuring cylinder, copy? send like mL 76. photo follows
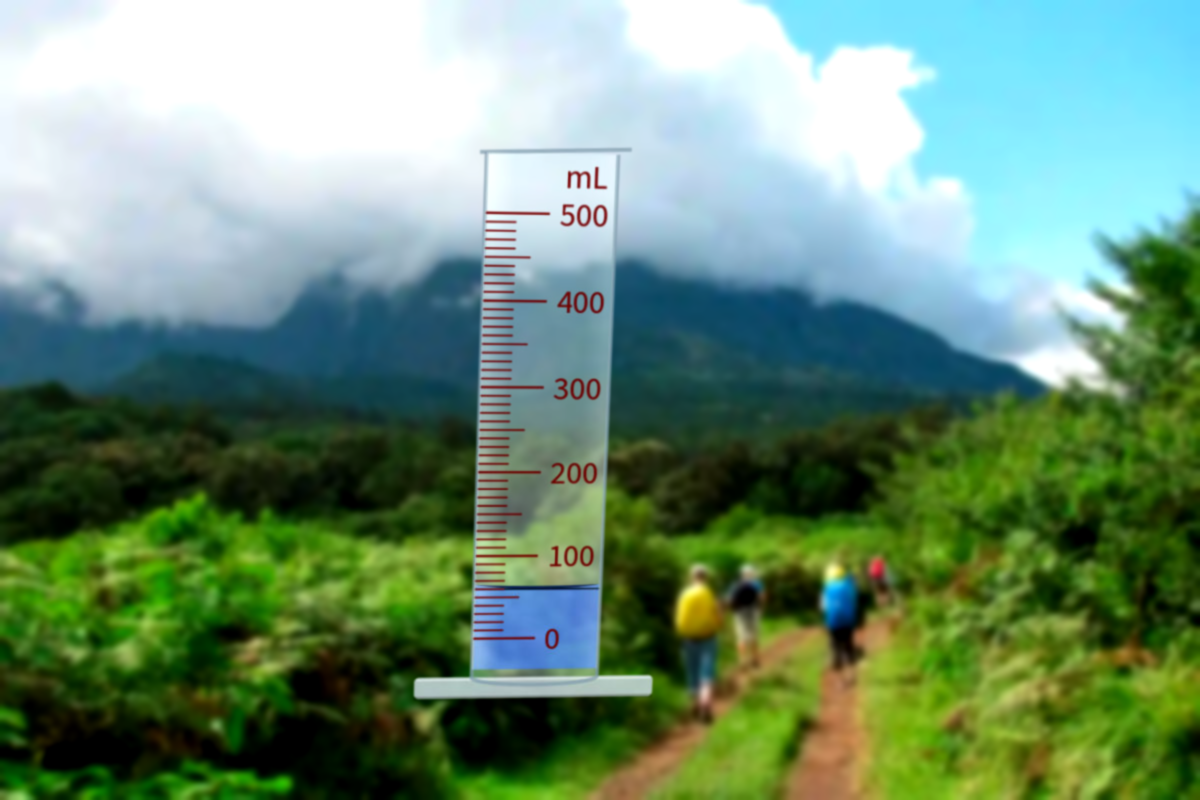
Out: mL 60
